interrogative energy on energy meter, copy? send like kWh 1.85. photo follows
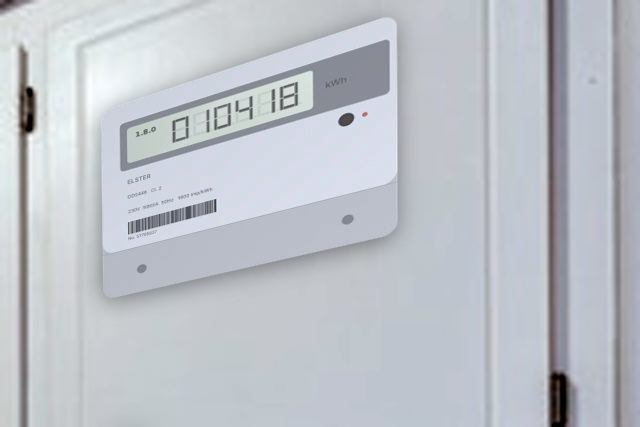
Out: kWh 10418
